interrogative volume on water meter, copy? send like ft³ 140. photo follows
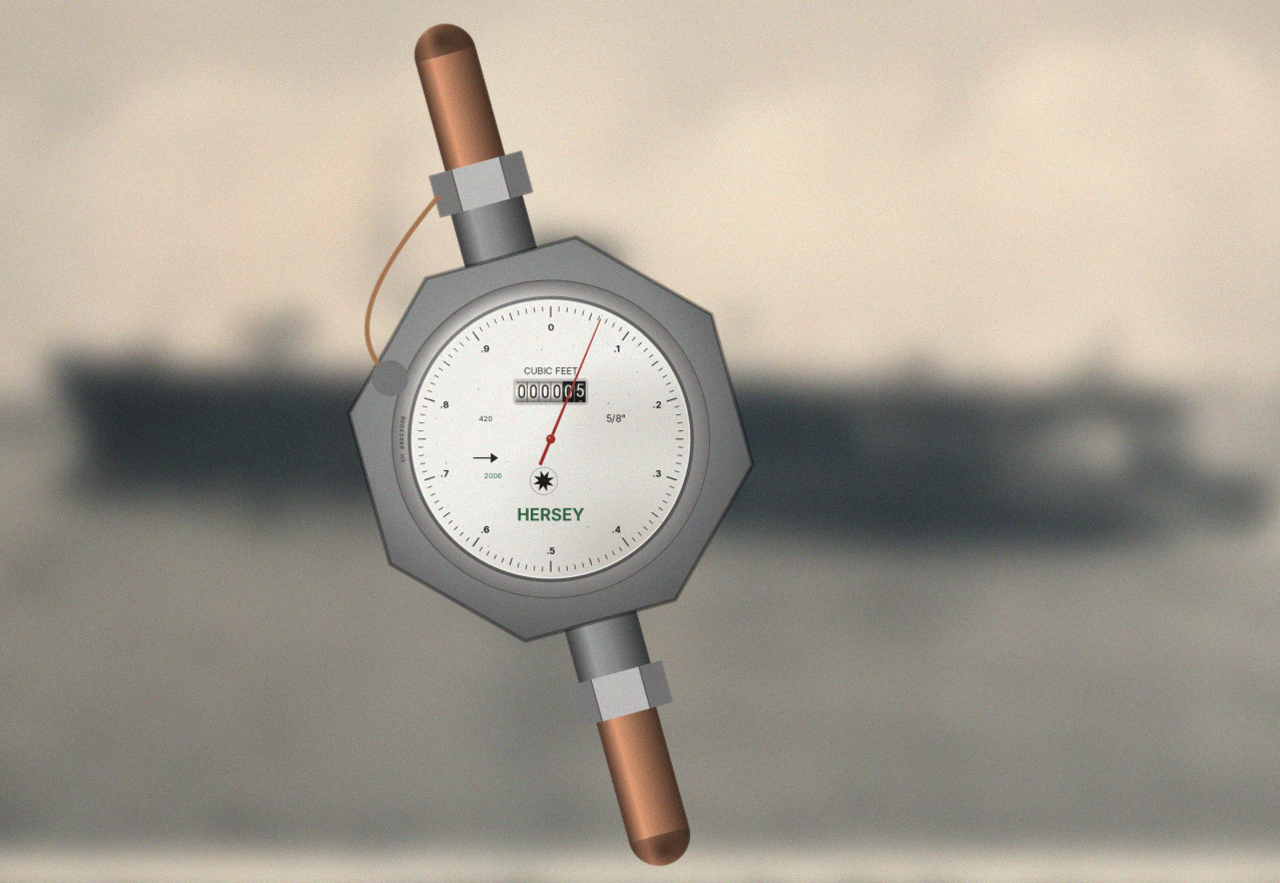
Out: ft³ 5.06
